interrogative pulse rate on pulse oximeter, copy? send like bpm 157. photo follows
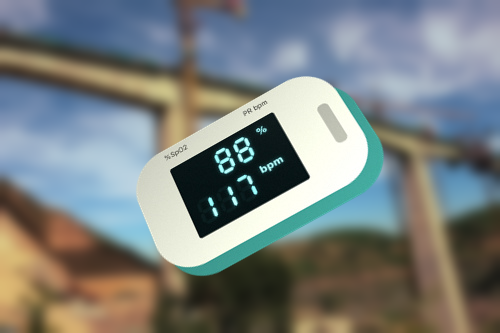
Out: bpm 117
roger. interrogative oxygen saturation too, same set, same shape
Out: % 88
